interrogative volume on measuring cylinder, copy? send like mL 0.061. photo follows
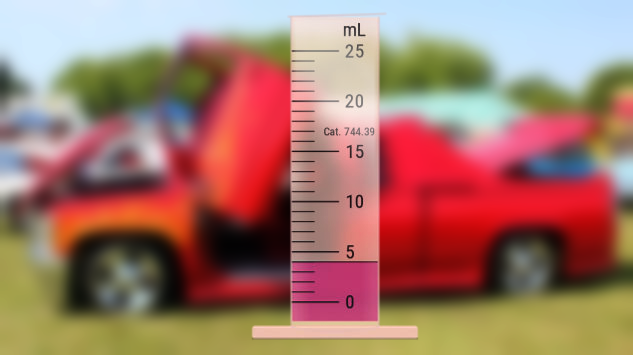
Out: mL 4
